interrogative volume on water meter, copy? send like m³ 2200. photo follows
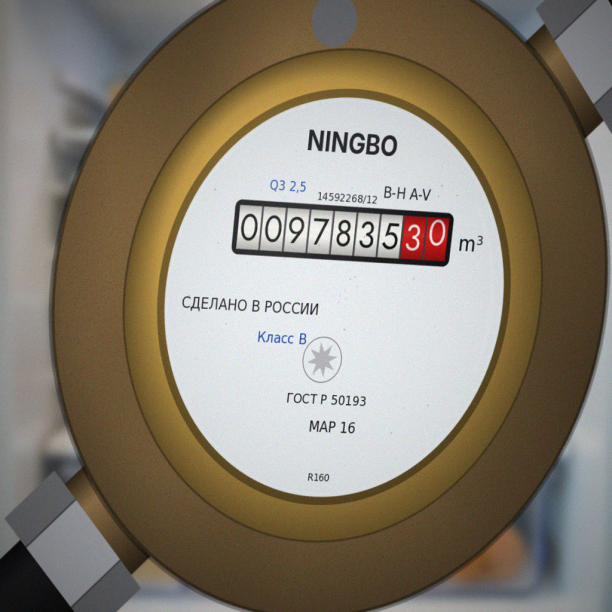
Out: m³ 97835.30
